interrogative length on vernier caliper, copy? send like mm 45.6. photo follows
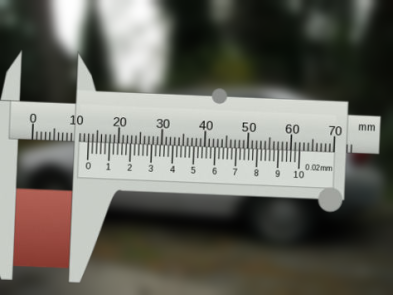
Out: mm 13.0
